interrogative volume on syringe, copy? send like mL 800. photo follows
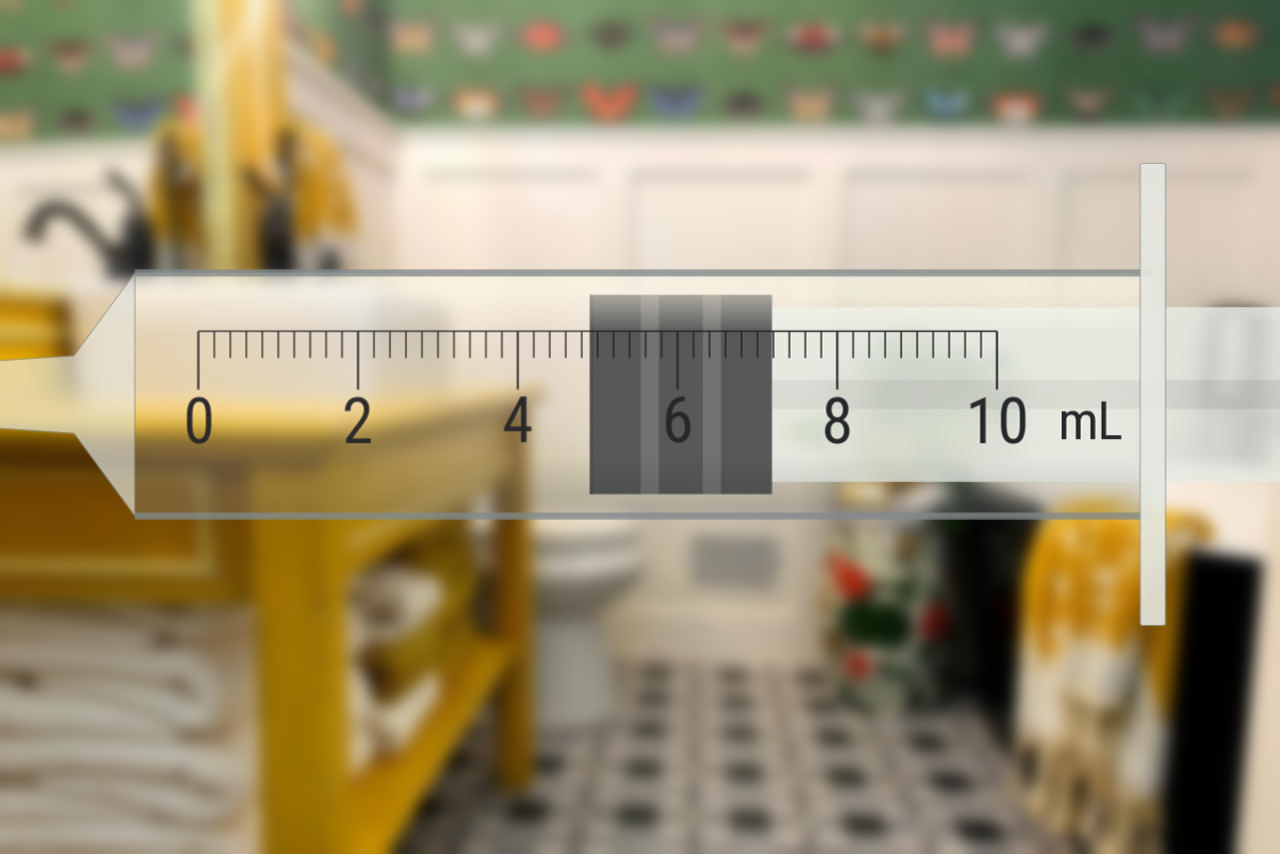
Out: mL 4.9
